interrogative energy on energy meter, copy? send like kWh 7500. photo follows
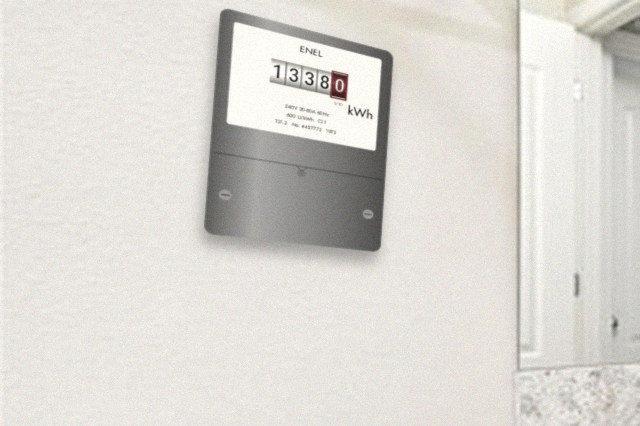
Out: kWh 1338.0
